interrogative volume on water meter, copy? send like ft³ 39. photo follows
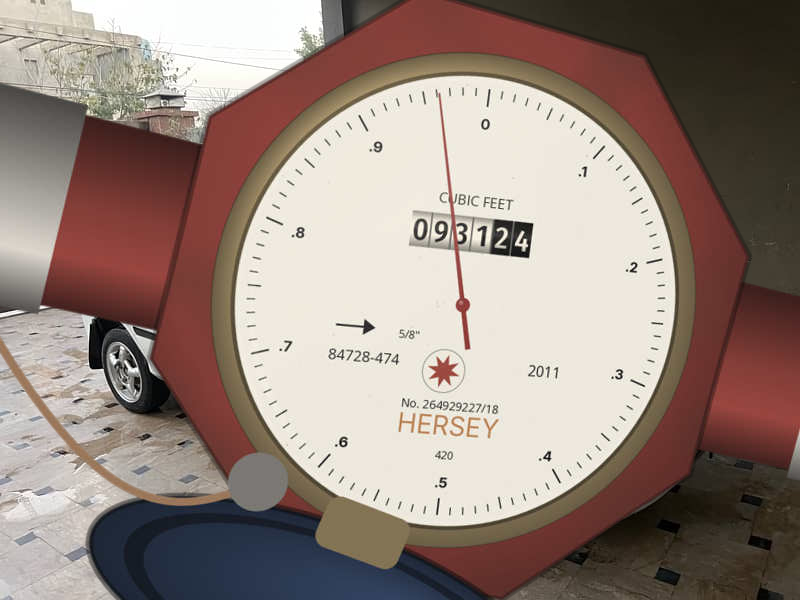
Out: ft³ 93123.96
